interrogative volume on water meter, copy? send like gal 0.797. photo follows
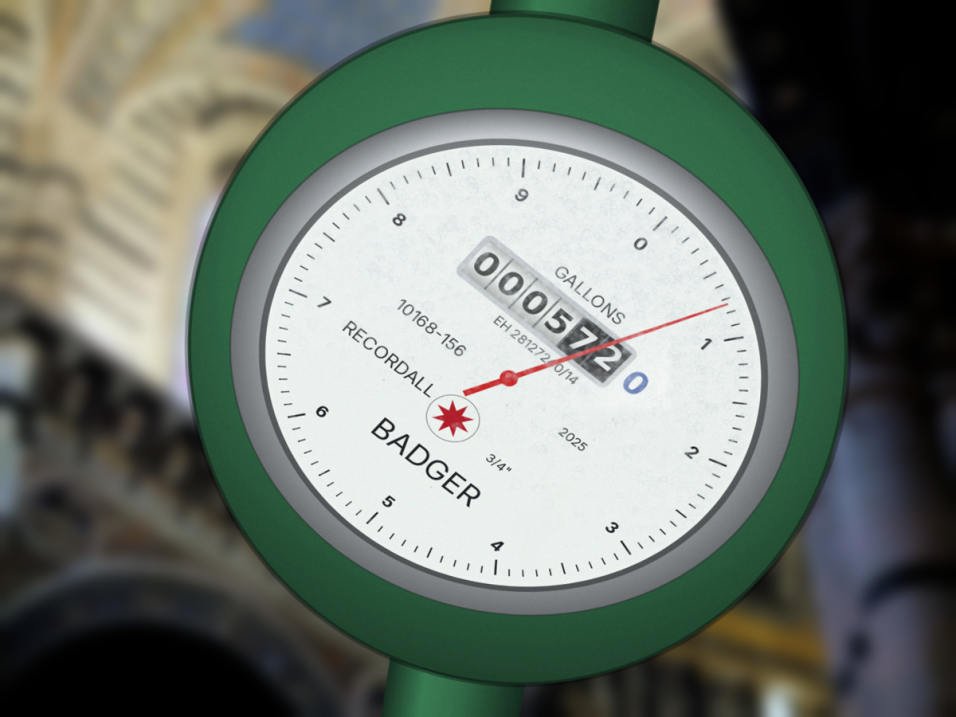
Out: gal 5720.7
